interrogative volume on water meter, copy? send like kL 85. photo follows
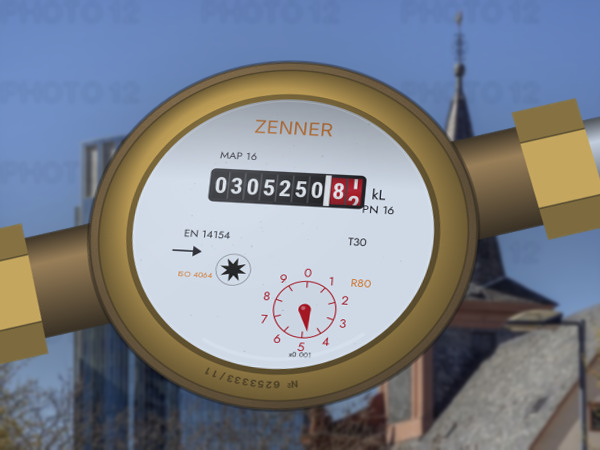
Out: kL 305250.814
